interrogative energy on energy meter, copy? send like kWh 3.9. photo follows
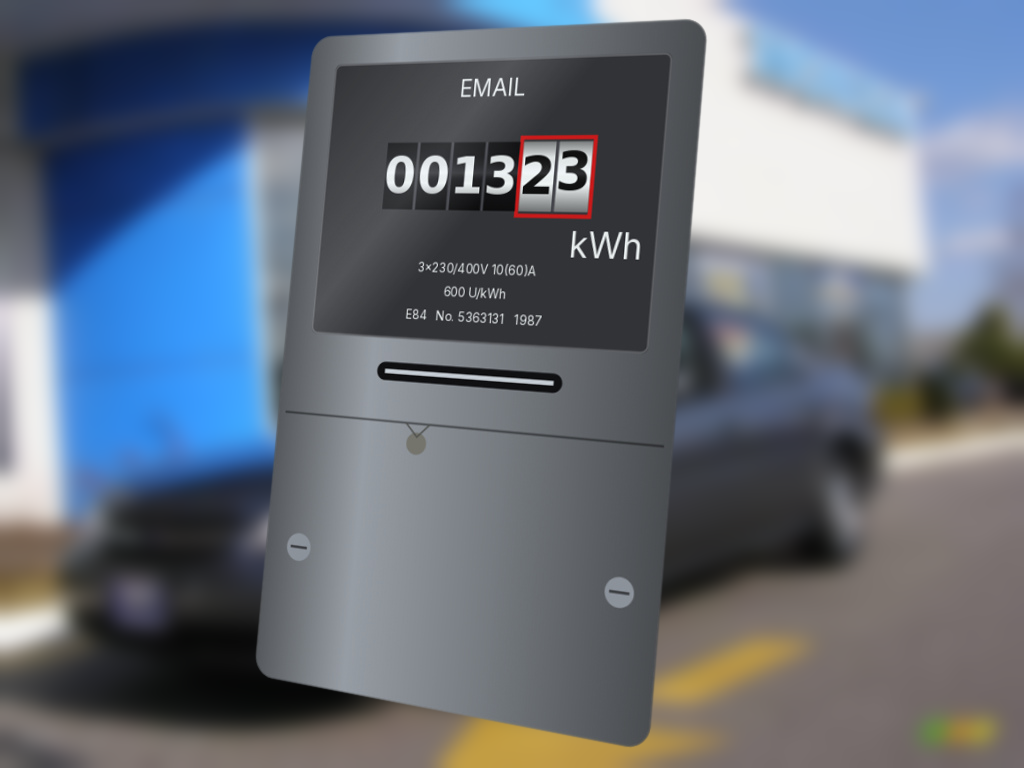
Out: kWh 13.23
